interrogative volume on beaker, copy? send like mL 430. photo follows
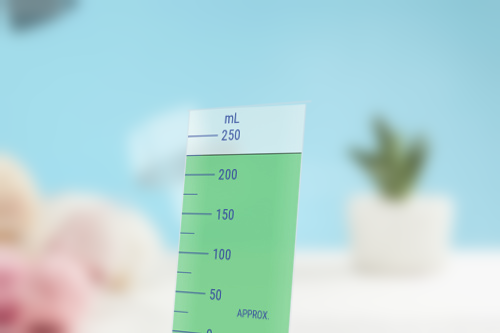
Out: mL 225
